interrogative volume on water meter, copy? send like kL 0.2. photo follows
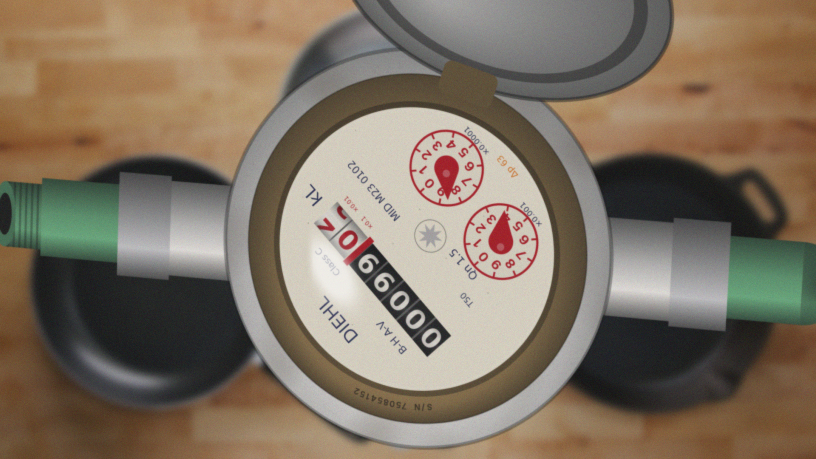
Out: kL 99.0238
